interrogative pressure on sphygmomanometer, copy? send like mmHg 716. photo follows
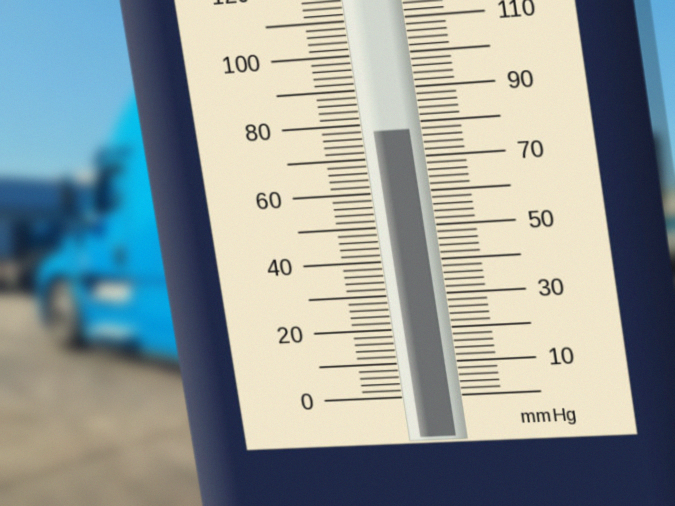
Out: mmHg 78
